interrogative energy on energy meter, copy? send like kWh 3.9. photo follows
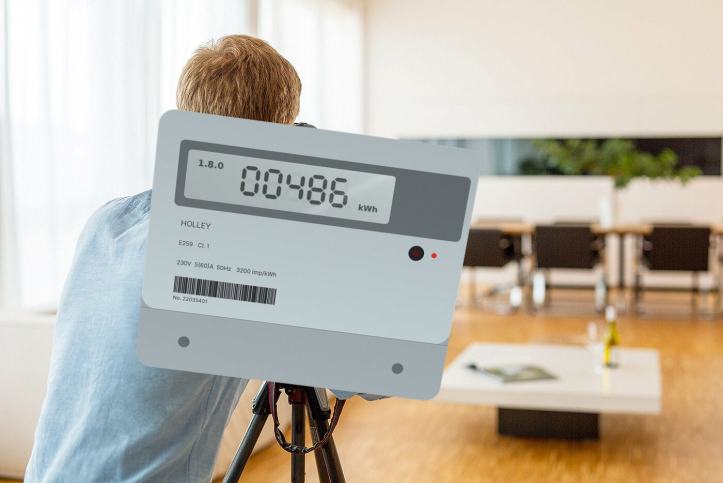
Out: kWh 486
